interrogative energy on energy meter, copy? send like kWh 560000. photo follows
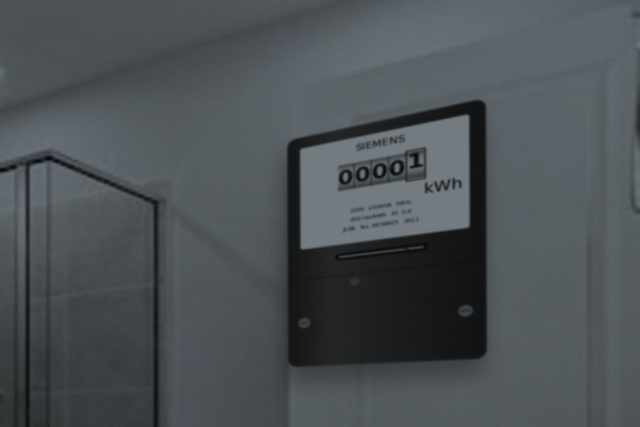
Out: kWh 0.1
